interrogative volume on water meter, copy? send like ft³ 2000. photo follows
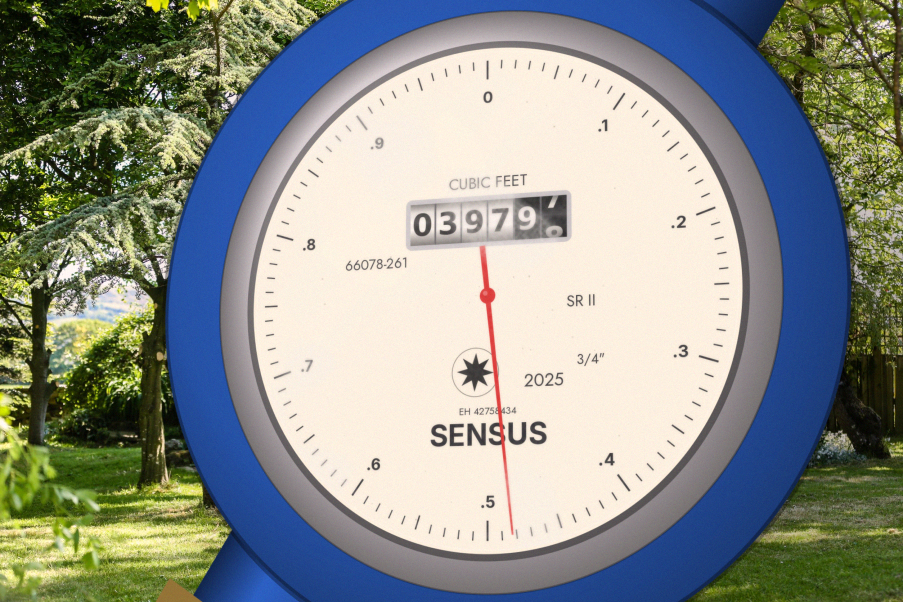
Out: ft³ 39797.48
